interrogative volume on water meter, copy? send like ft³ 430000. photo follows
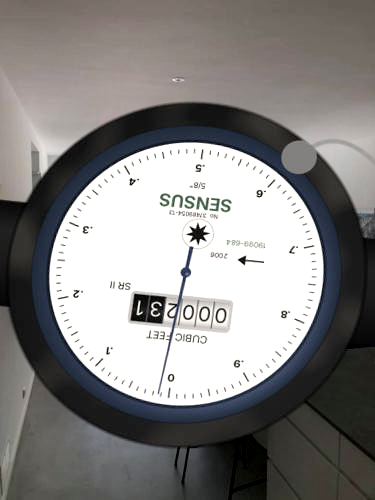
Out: ft³ 231.01
